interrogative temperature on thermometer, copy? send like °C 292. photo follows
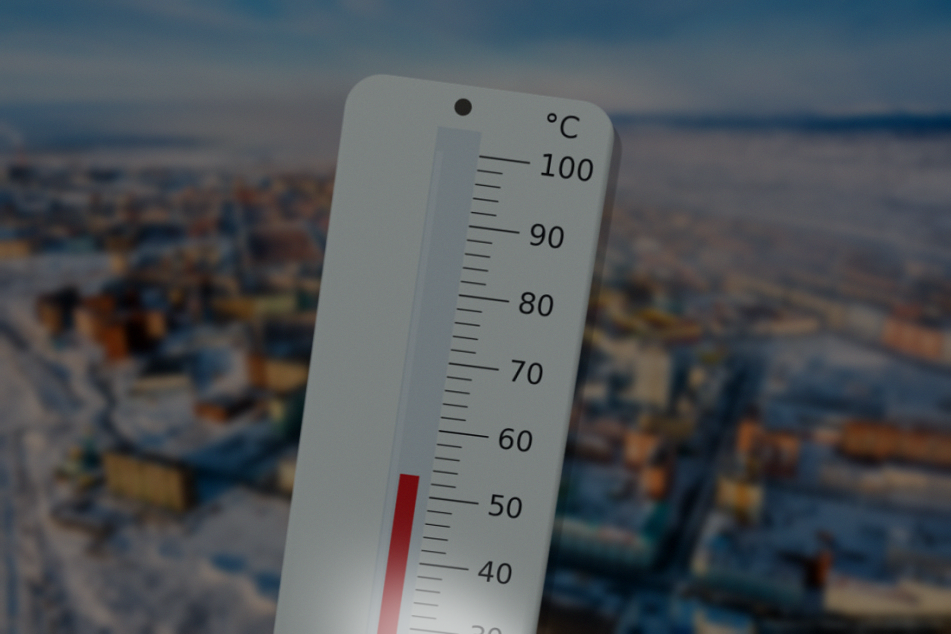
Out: °C 53
